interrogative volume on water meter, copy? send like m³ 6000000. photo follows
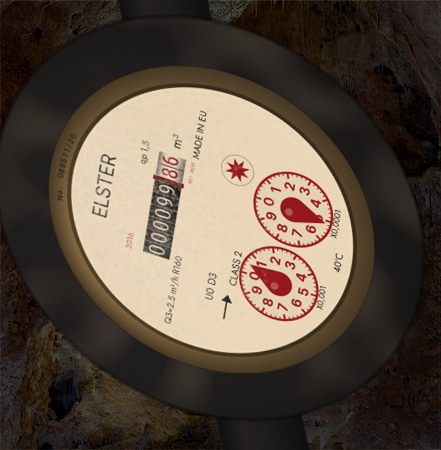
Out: m³ 99.8605
